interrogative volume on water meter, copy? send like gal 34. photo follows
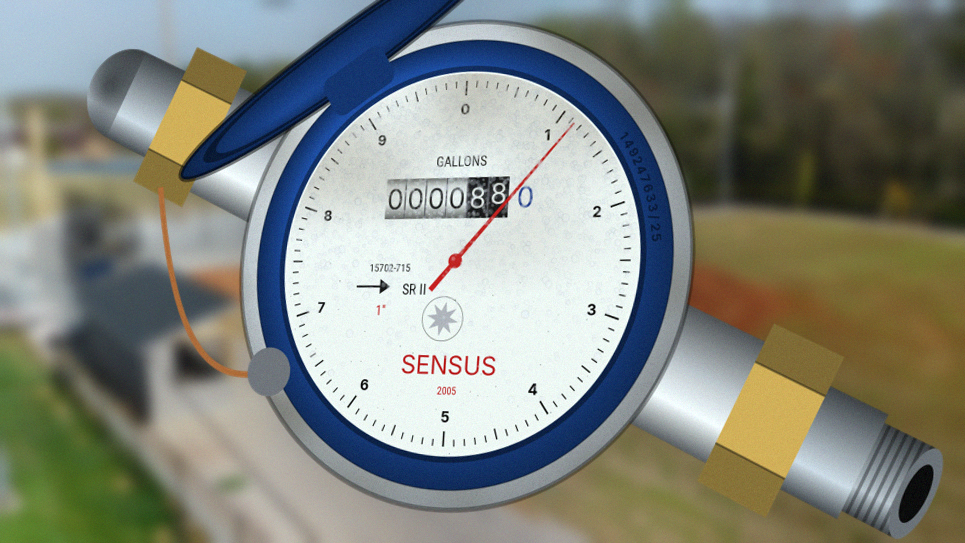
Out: gal 881.1
